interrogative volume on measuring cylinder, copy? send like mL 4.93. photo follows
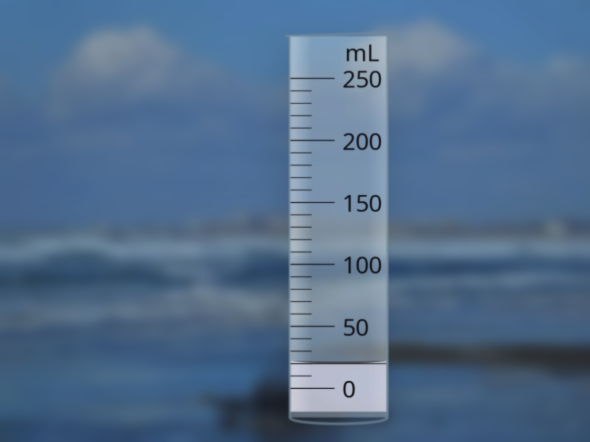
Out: mL 20
